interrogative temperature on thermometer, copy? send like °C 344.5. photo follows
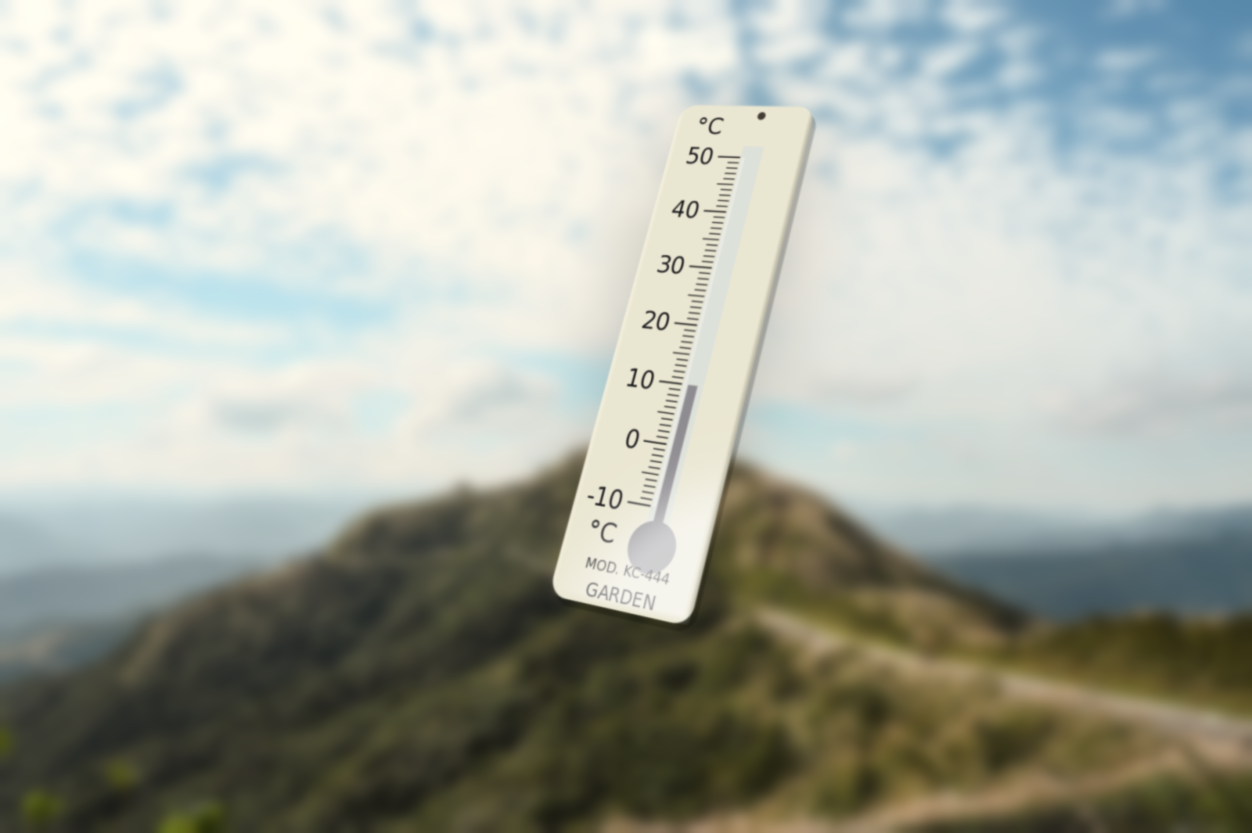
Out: °C 10
